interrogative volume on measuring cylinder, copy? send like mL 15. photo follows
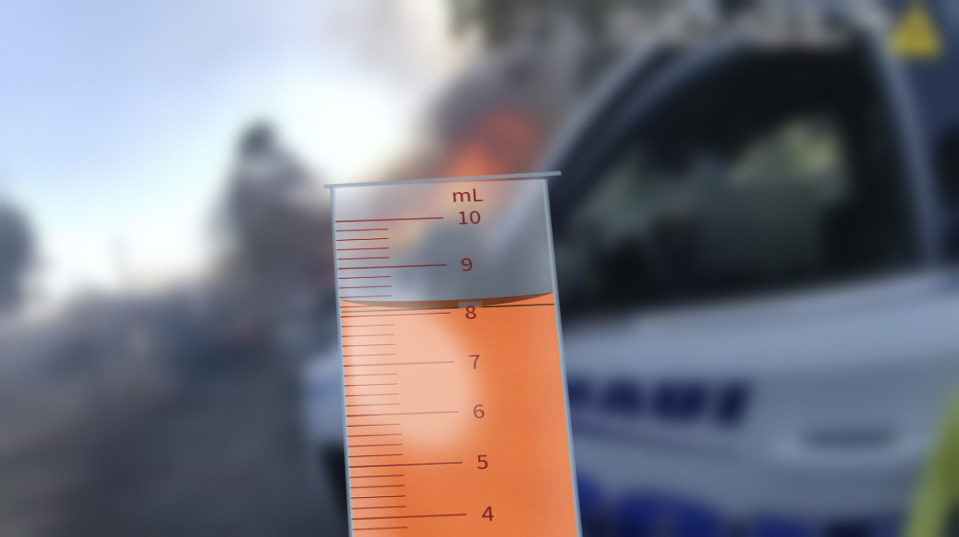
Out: mL 8.1
